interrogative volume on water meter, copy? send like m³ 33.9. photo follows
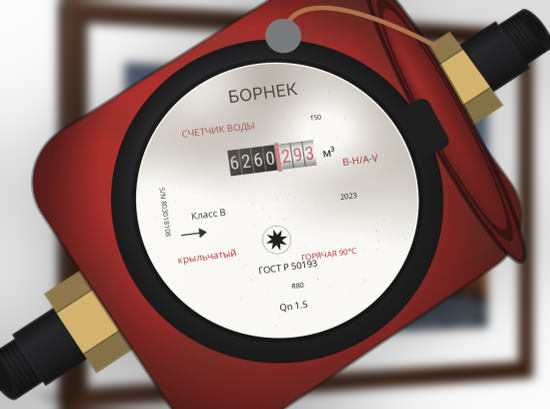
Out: m³ 6260.293
